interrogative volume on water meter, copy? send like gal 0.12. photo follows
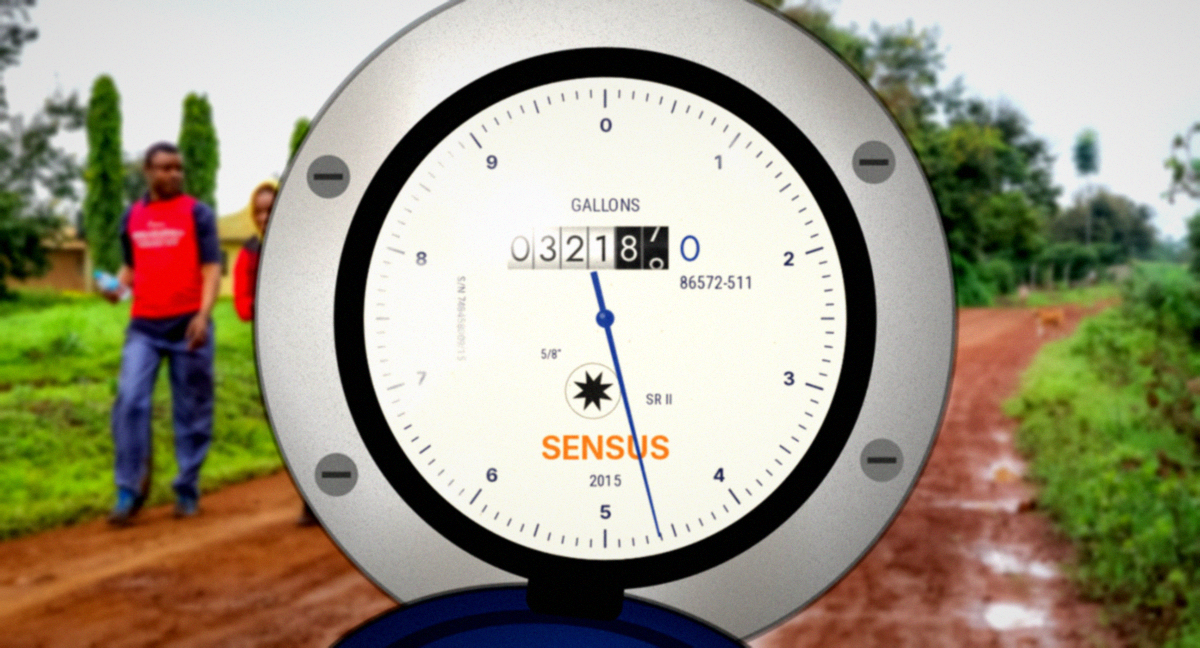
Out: gal 321874.6
